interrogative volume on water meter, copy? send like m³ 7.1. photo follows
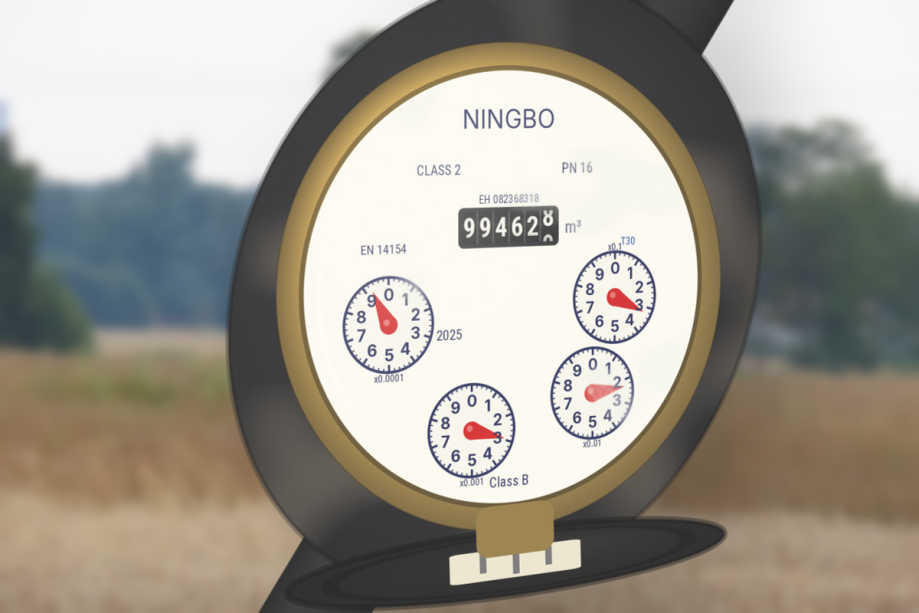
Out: m³ 994628.3229
